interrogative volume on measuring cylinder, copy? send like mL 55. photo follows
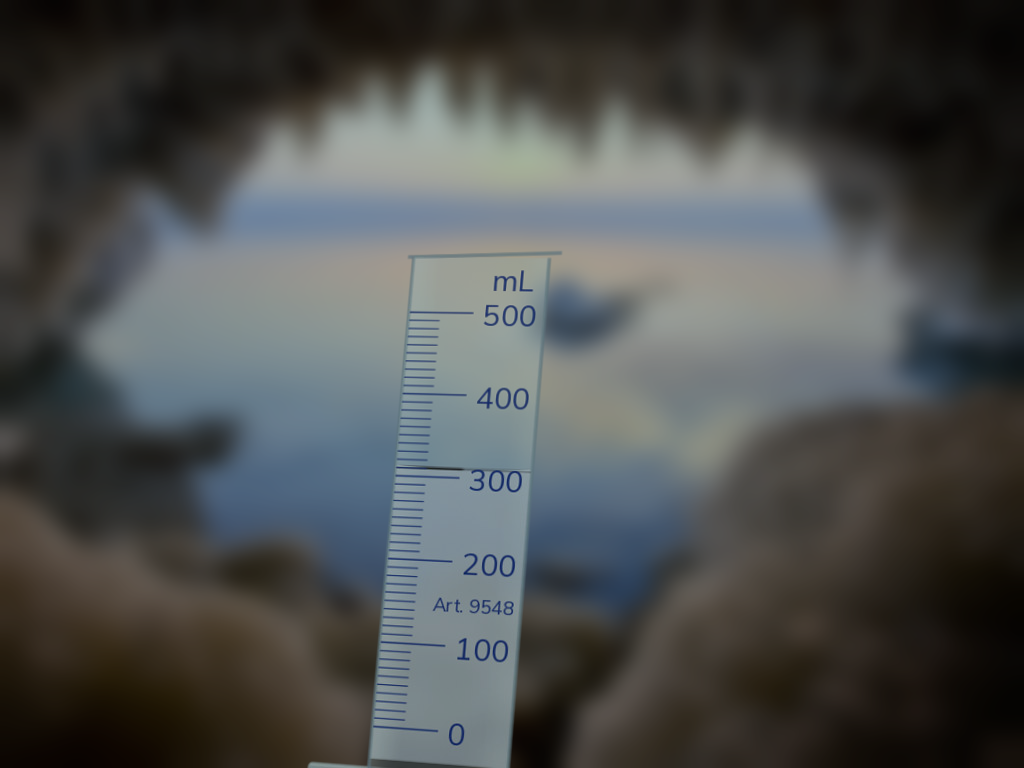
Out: mL 310
